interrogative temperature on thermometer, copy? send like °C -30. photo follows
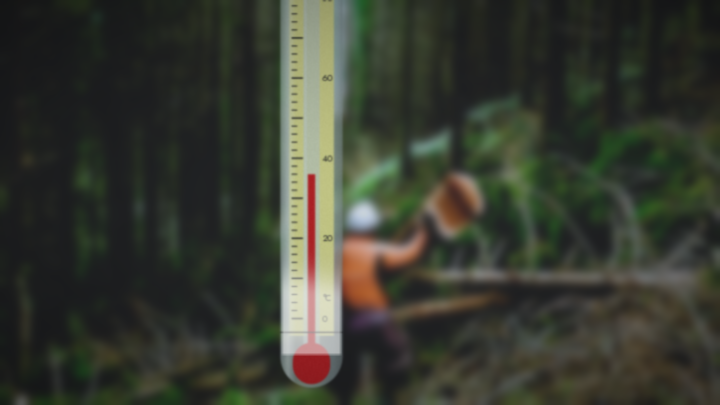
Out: °C 36
